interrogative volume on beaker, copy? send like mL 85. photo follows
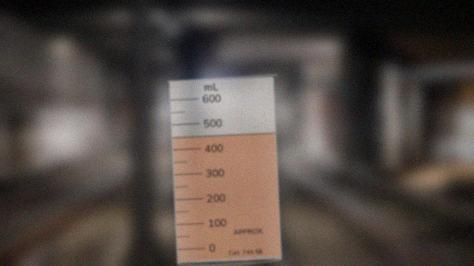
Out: mL 450
